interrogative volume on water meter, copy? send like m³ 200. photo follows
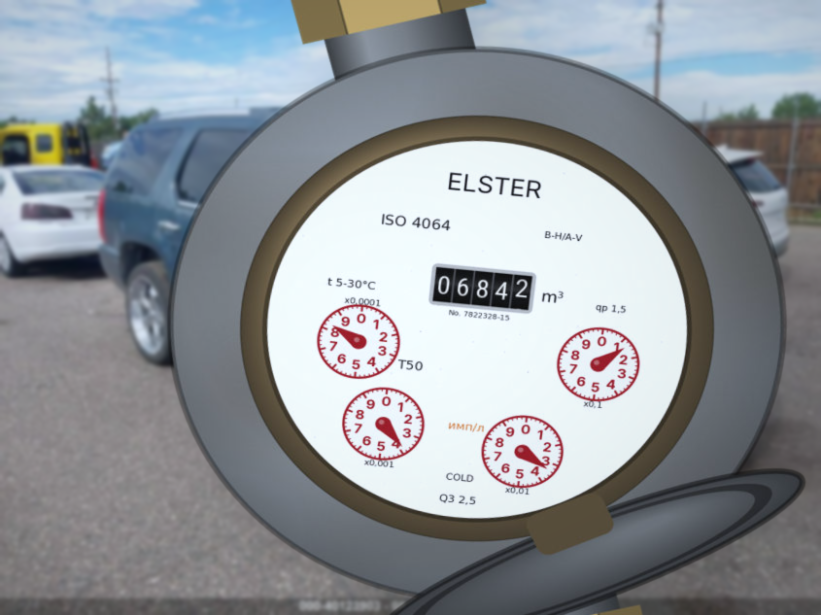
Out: m³ 6842.1338
